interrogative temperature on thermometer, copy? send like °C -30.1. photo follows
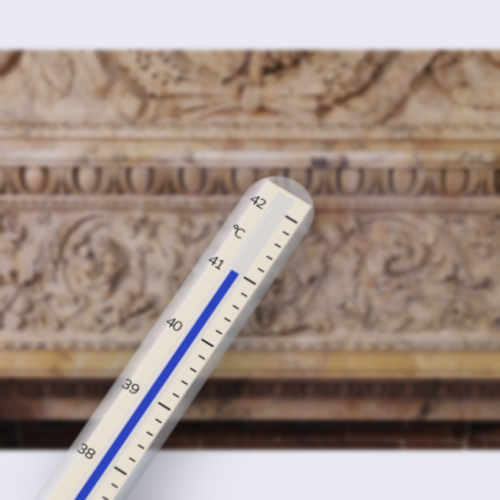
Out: °C 41
